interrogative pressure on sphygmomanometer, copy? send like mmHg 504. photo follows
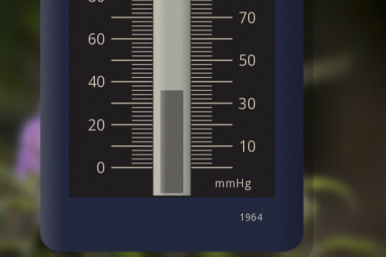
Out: mmHg 36
